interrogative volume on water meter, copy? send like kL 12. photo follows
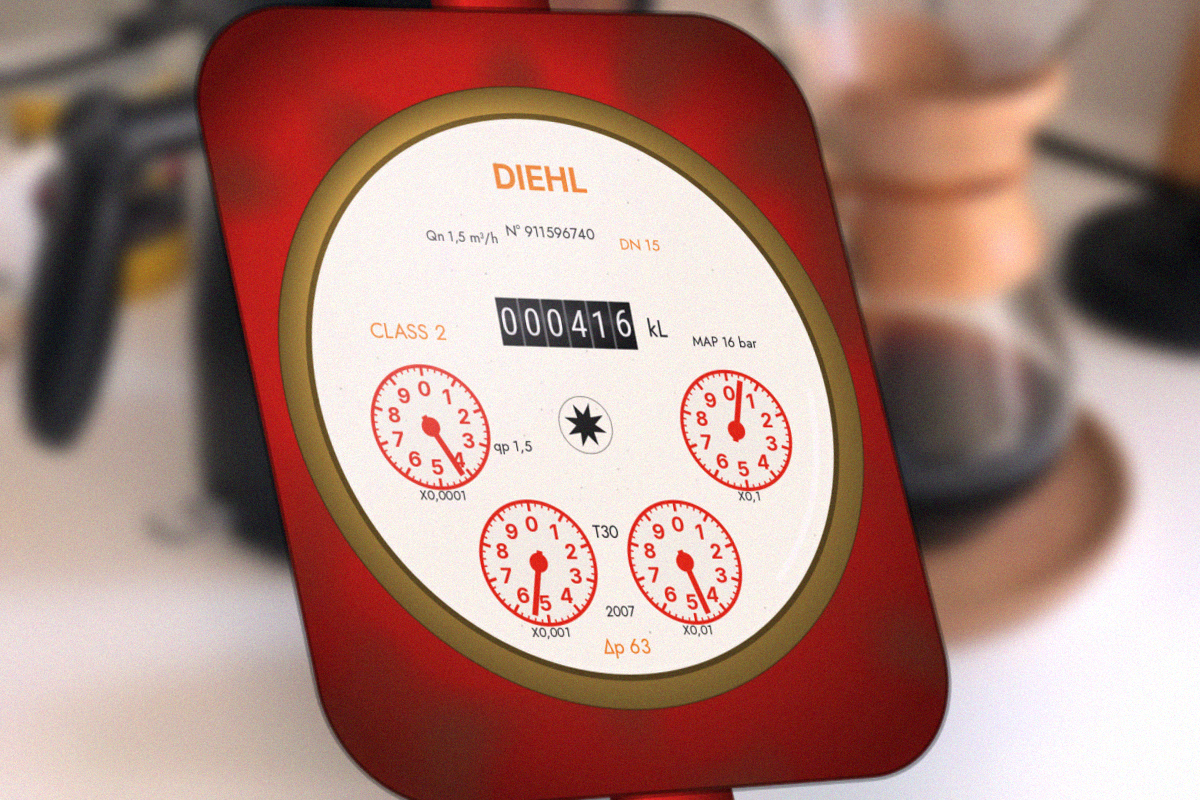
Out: kL 416.0454
